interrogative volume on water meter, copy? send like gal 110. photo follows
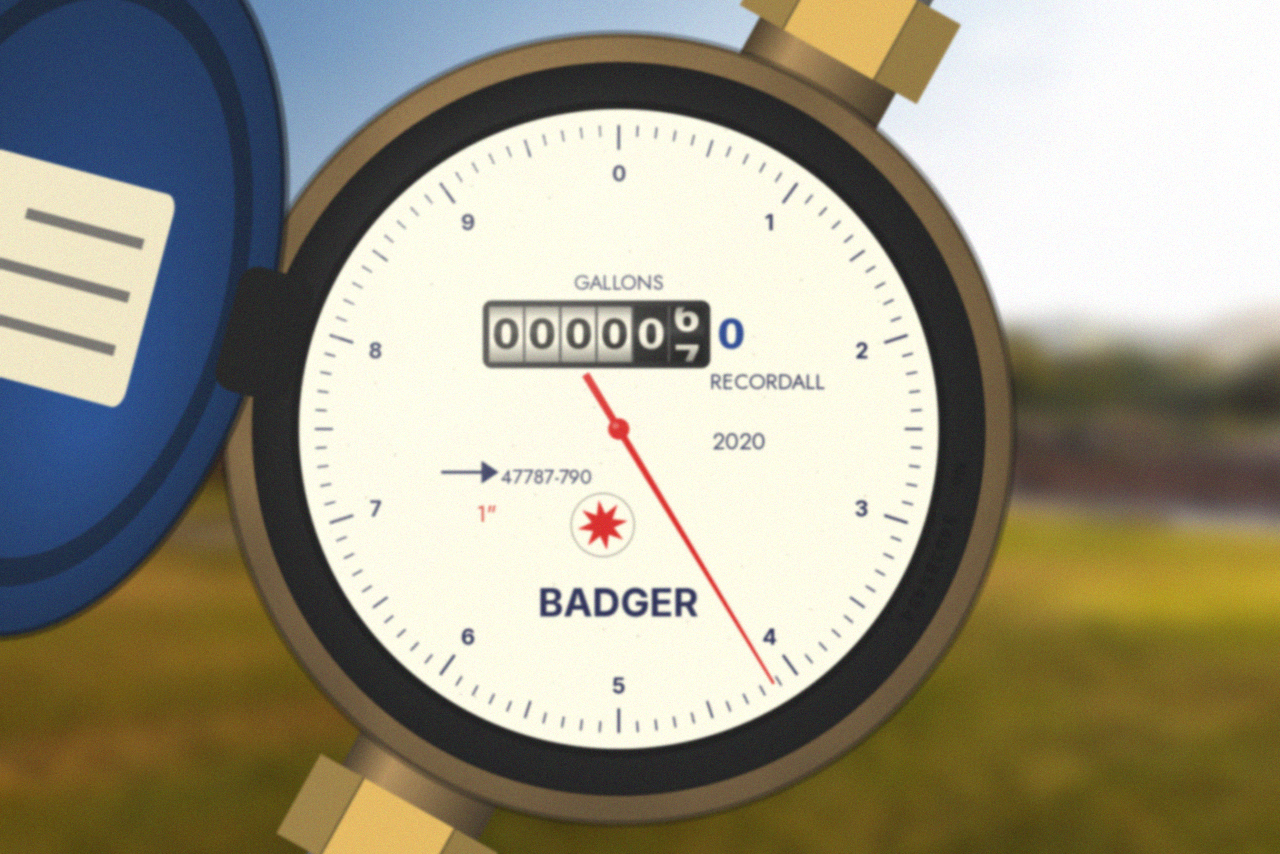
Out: gal 64.1
